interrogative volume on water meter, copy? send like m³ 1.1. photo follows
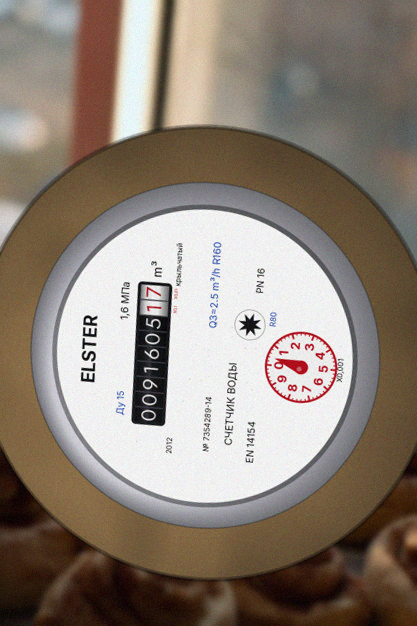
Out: m³ 91605.170
